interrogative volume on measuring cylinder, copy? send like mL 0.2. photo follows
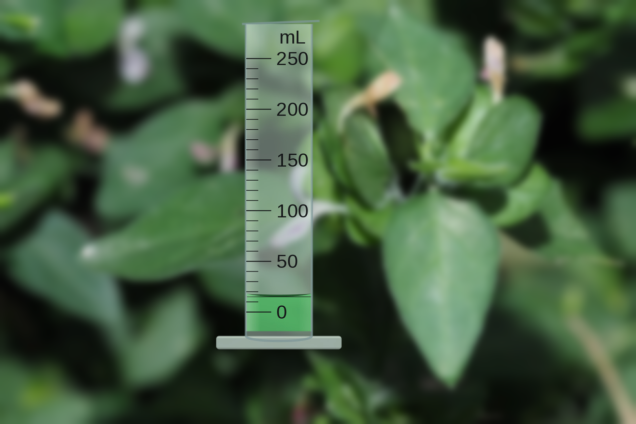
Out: mL 15
